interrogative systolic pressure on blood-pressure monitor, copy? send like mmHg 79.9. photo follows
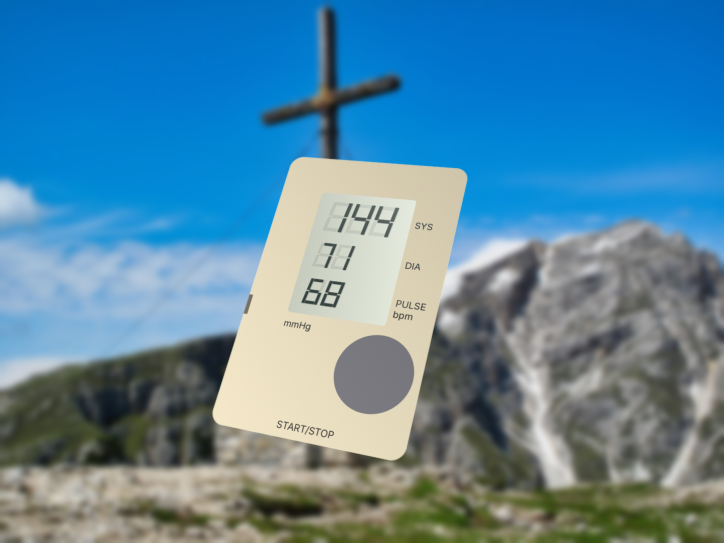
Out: mmHg 144
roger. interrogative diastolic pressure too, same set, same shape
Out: mmHg 71
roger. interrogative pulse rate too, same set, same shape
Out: bpm 68
